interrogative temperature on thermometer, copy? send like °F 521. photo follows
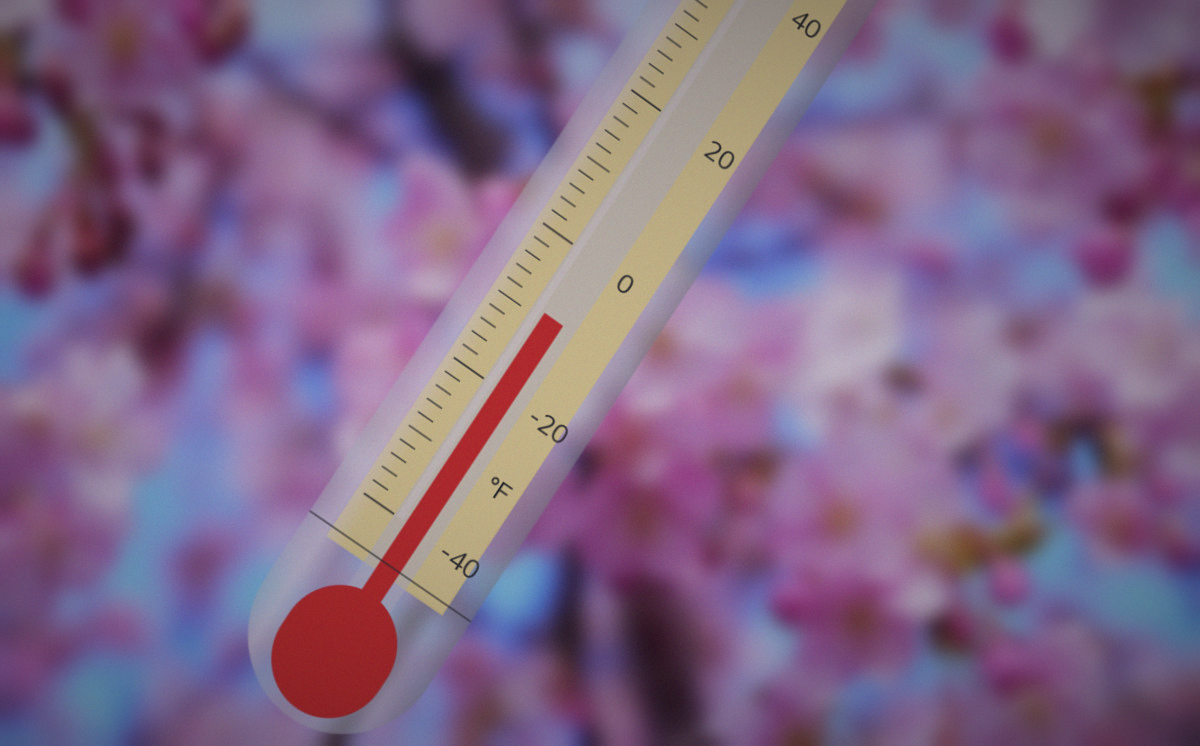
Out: °F -9
